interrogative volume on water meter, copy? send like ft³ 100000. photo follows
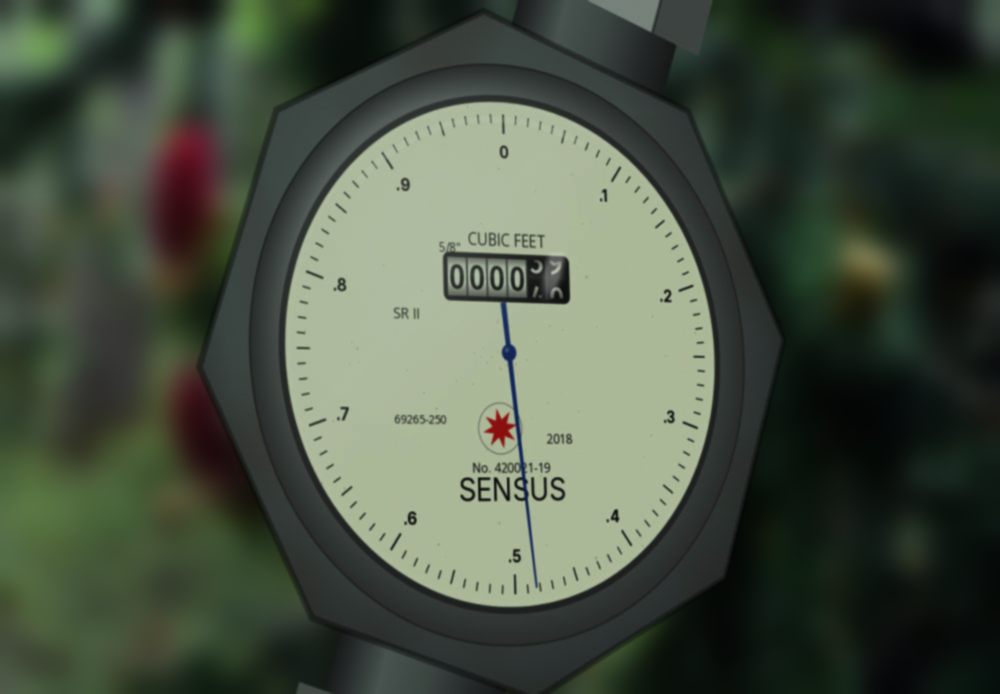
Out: ft³ 39.48
